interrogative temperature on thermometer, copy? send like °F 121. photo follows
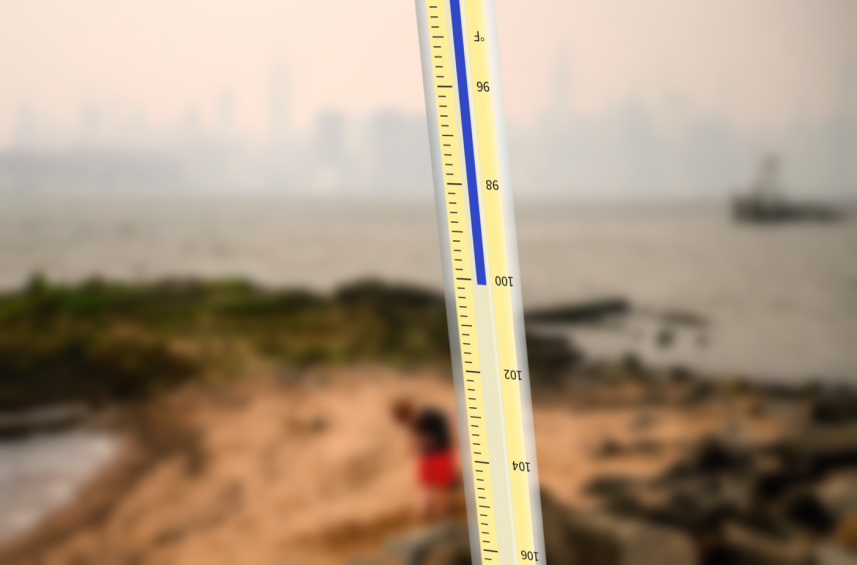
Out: °F 100.1
